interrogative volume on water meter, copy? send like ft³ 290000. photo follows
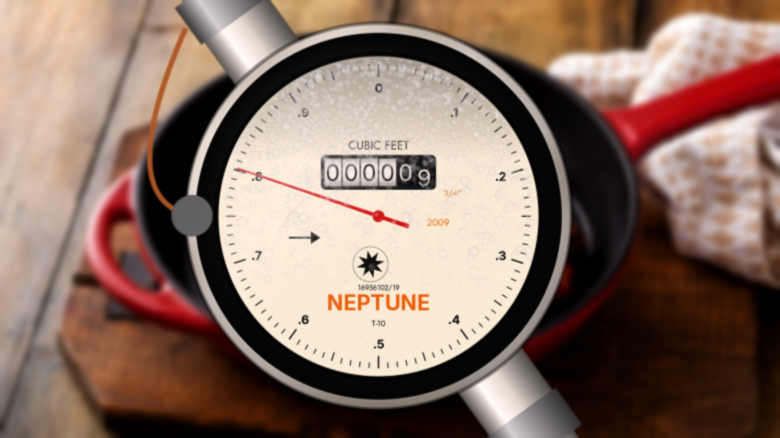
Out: ft³ 8.80
